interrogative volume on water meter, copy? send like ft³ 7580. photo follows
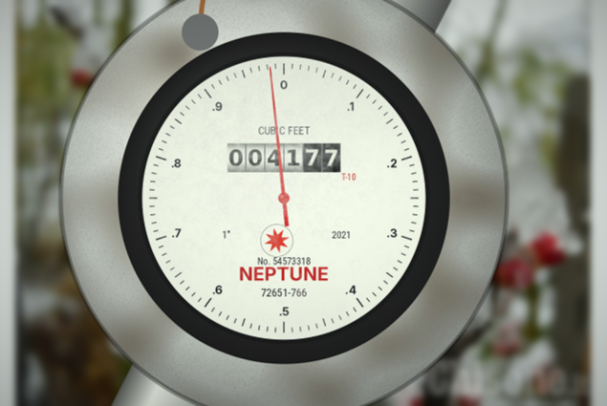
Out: ft³ 4176.98
